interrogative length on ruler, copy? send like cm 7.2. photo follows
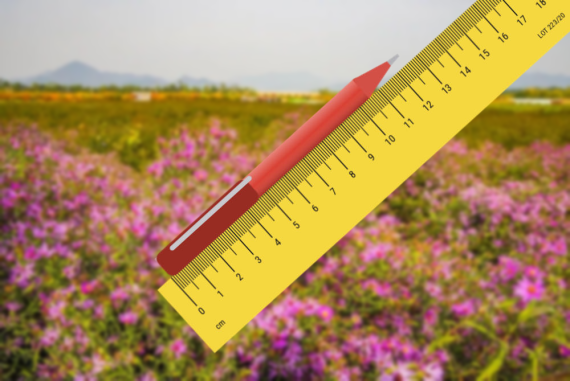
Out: cm 12.5
